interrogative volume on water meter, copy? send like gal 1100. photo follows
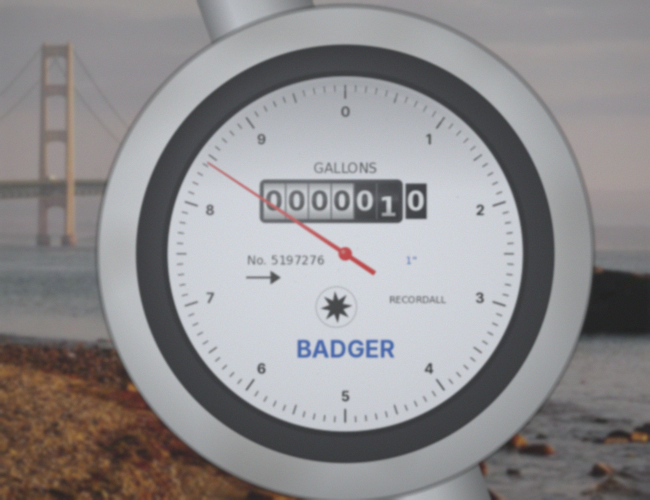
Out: gal 8.4
